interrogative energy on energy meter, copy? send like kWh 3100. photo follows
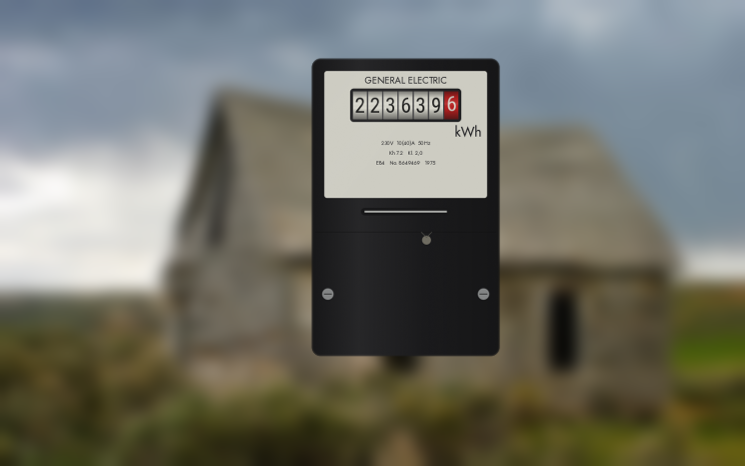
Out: kWh 223639.6
